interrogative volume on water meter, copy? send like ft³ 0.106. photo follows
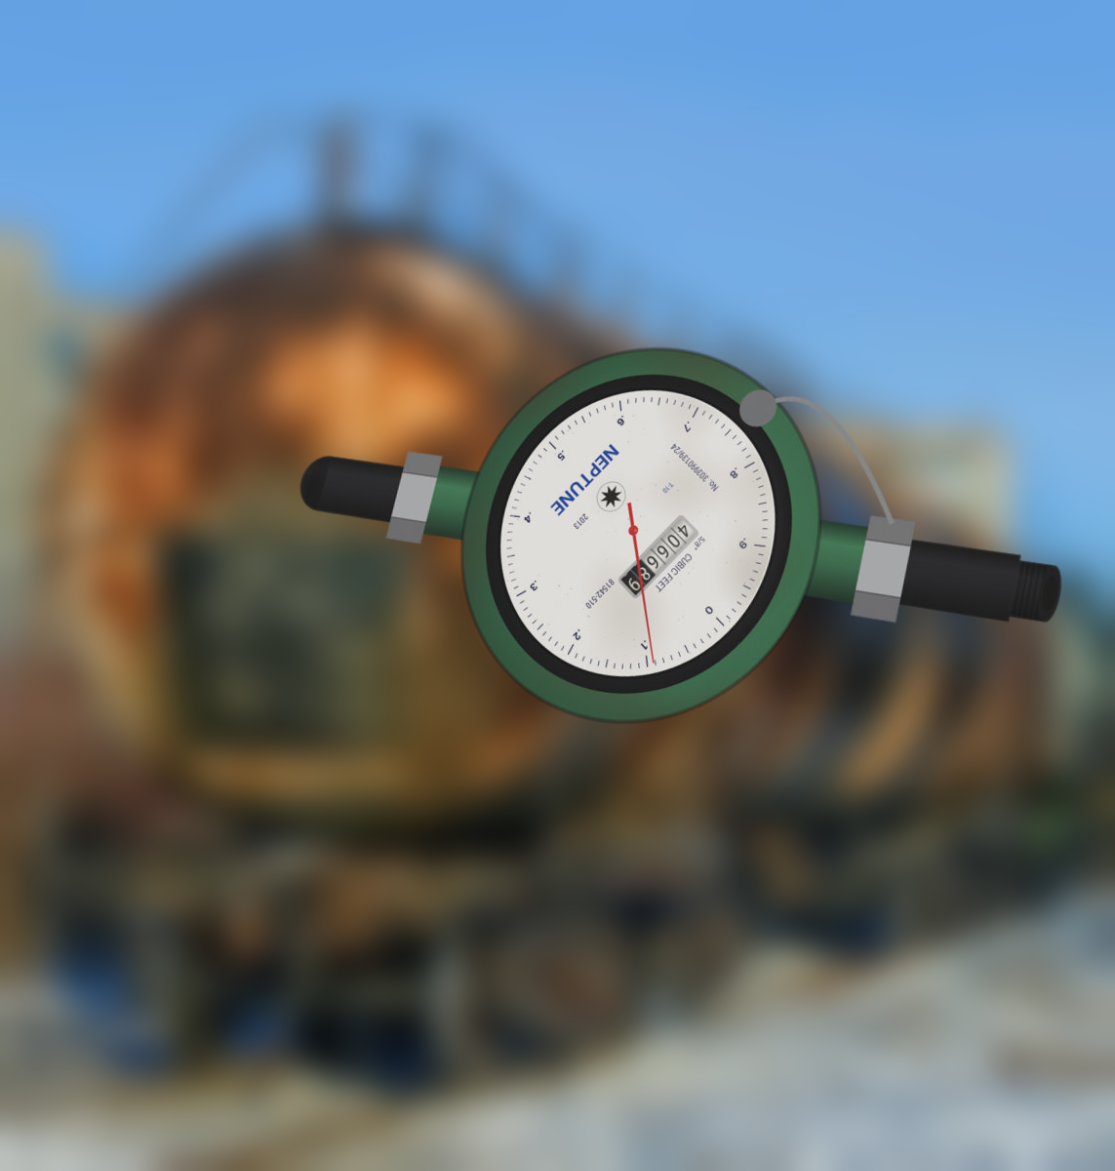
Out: ft³ 406689.09
